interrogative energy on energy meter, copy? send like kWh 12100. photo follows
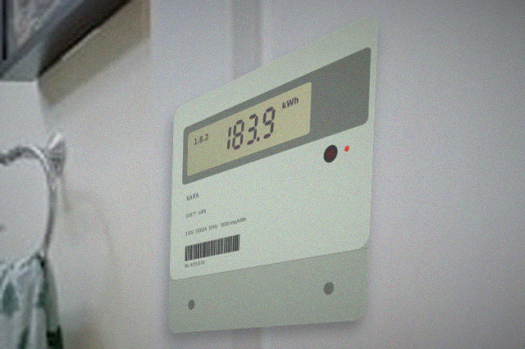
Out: kWh 183.9
